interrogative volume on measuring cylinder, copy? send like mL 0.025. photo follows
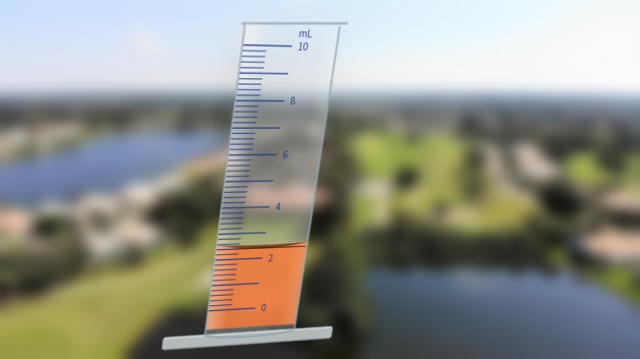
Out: mL 2.4
